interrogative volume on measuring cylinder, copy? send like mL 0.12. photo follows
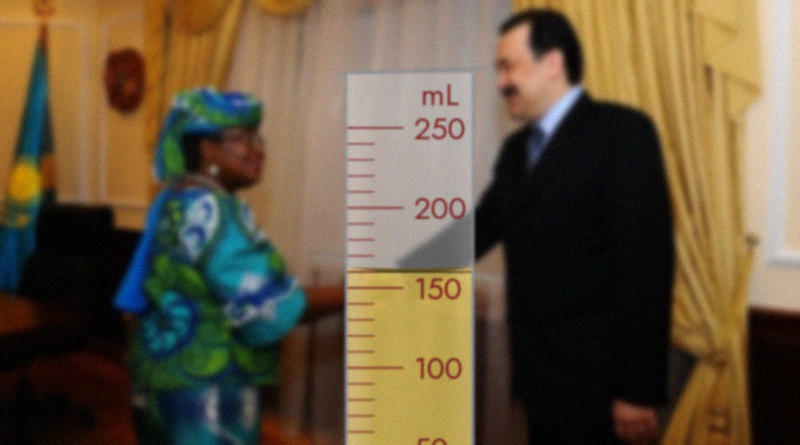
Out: mL 160
